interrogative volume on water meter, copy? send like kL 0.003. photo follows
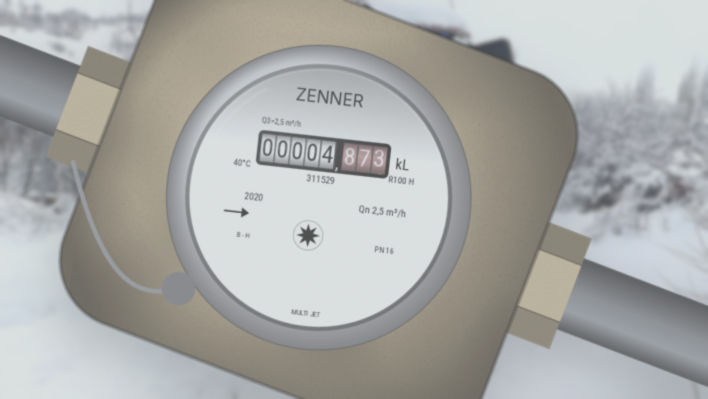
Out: kL 4.873
